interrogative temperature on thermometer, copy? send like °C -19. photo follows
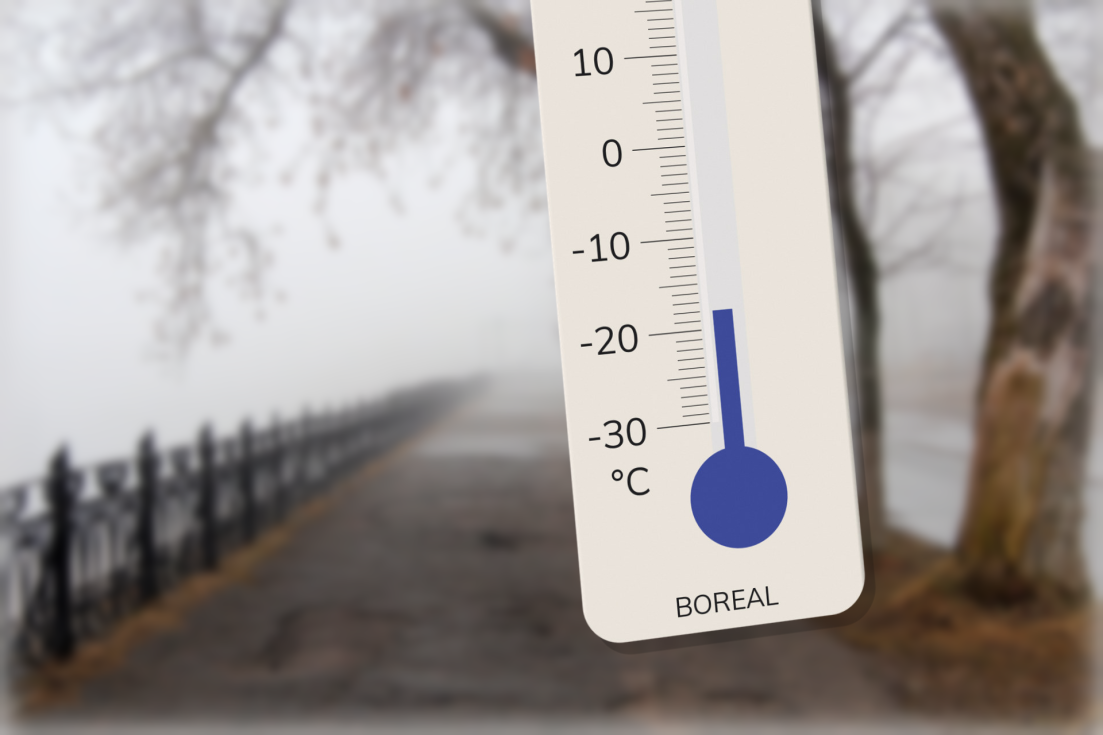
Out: °C -18
